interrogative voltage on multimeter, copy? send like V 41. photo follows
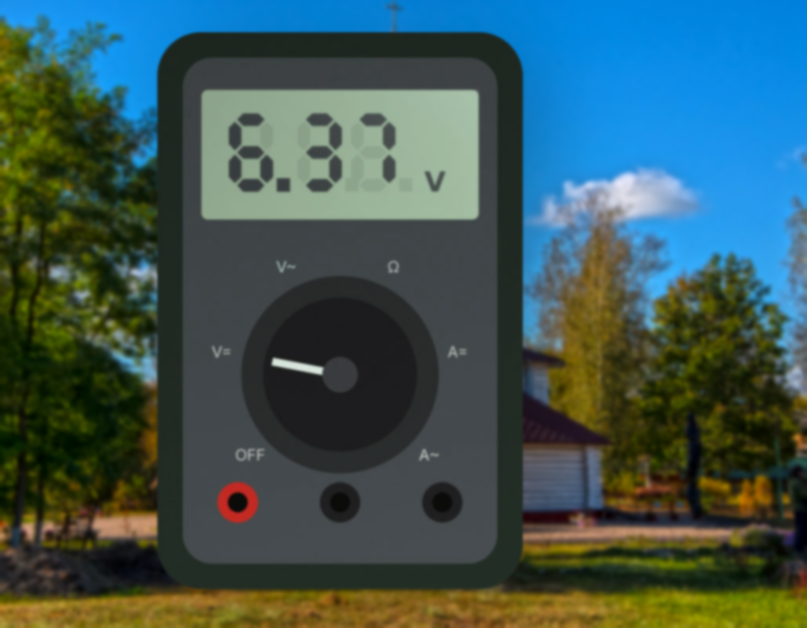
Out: V 6.37
